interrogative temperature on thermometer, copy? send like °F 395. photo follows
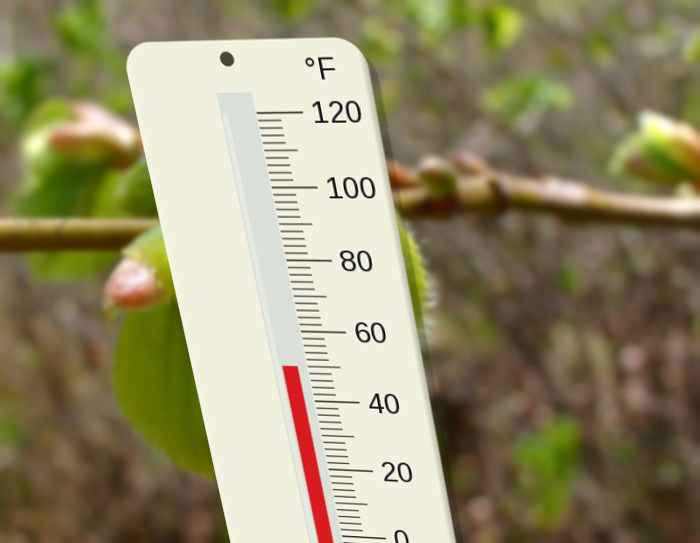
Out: °F 50
